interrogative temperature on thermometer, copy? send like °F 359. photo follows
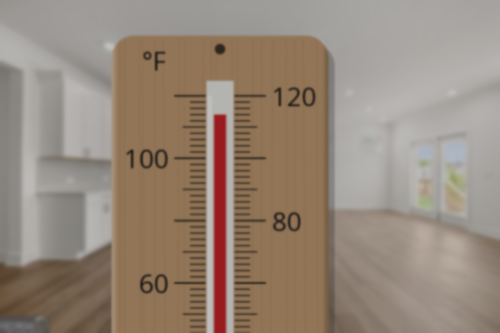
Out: °F 114
